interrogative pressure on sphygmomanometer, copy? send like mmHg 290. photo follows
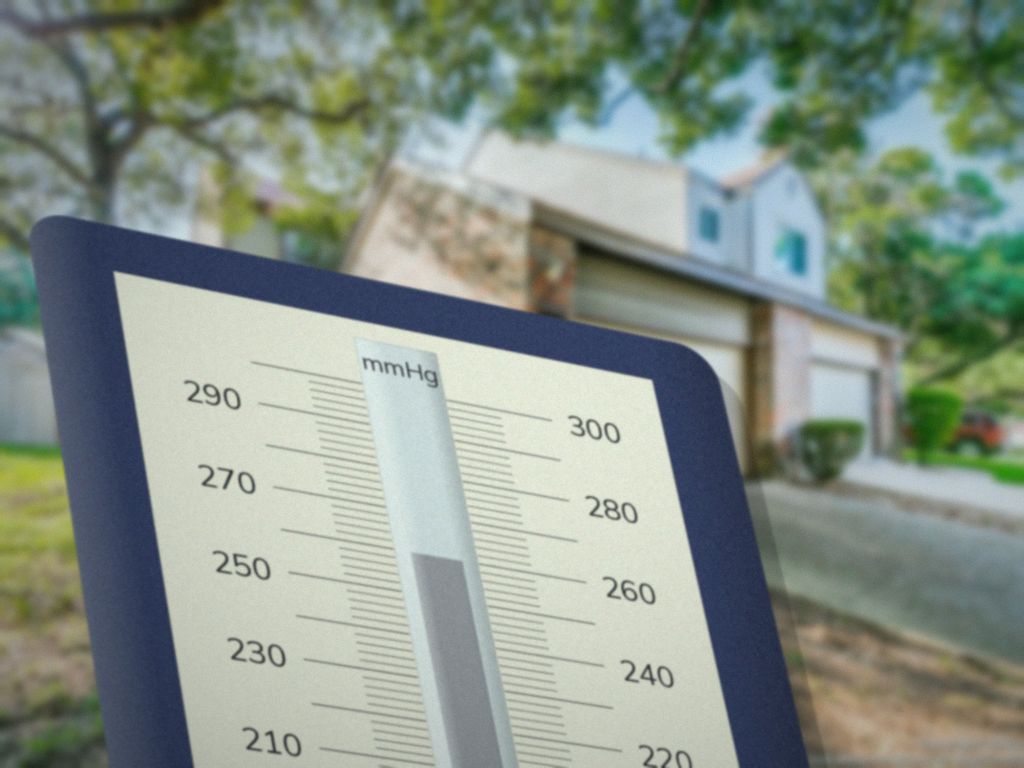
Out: mmHg 260
